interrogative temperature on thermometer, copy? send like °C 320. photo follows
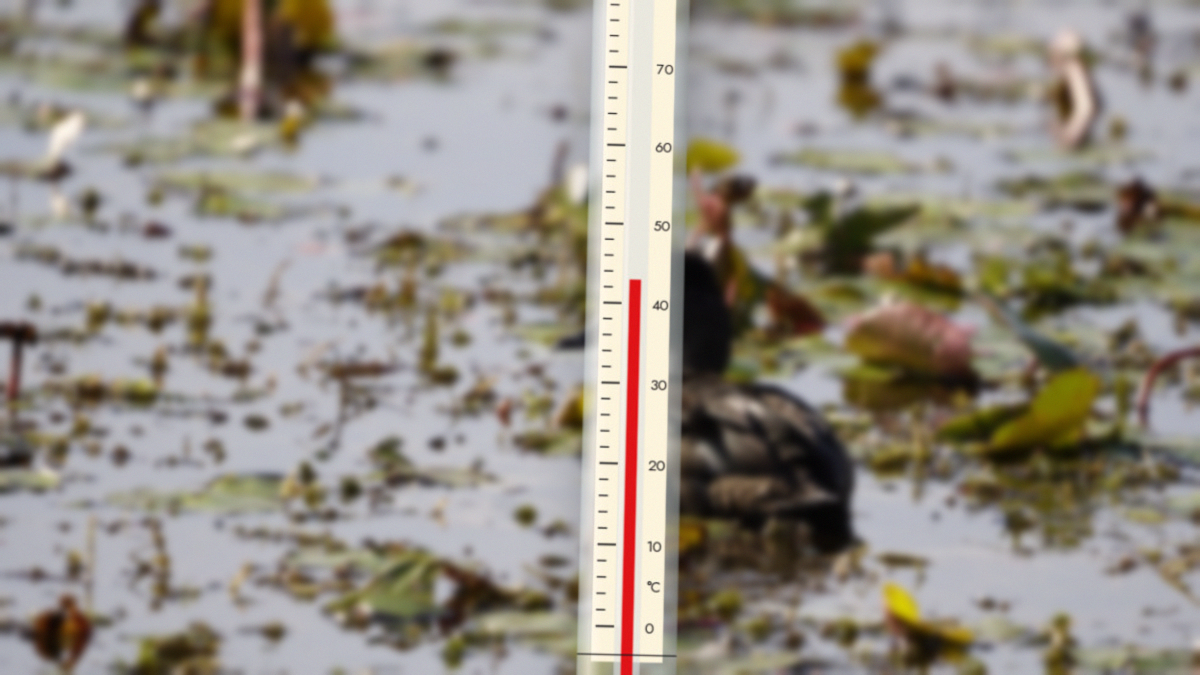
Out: °C 43
